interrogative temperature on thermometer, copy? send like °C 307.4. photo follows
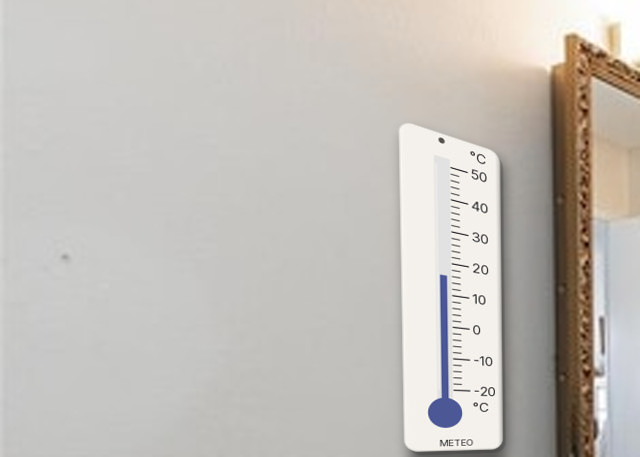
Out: °C 16
